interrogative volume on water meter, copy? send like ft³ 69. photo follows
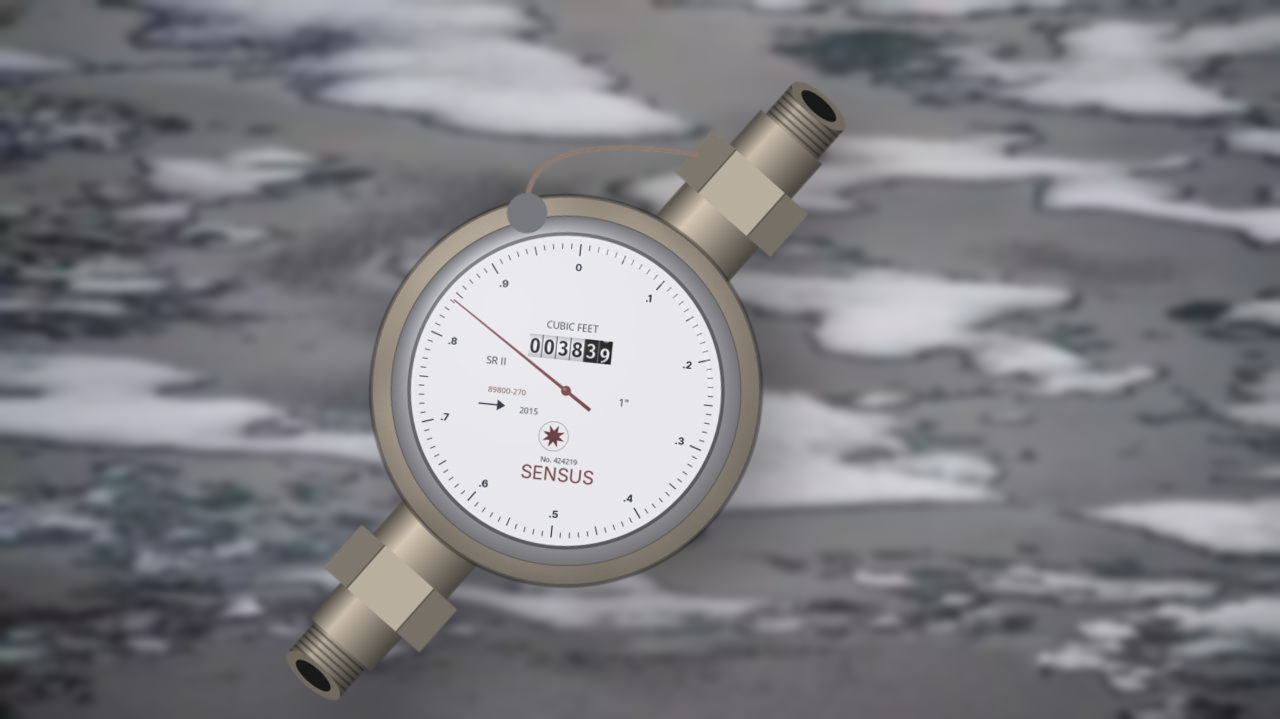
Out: ft³ 3838.84
